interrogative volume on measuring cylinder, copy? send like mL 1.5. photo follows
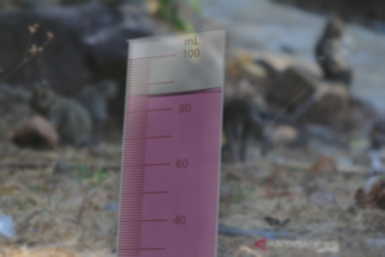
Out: mL 85
